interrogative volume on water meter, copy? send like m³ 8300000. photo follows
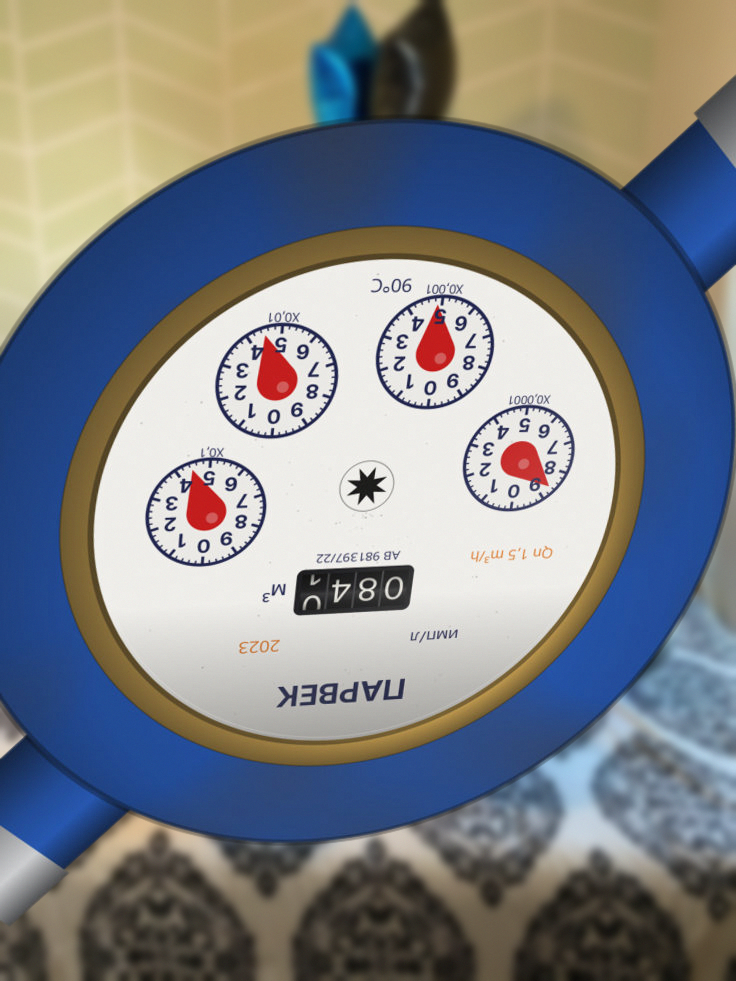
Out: m³ 840.4448
